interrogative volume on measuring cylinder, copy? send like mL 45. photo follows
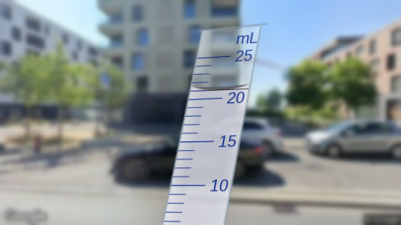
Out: mL 21
